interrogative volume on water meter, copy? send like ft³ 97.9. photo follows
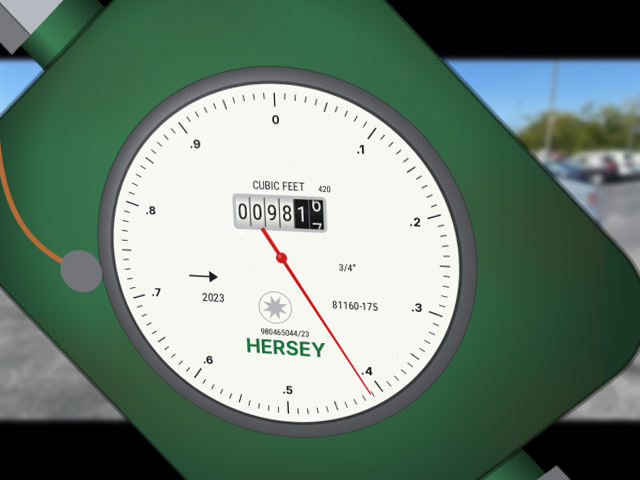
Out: ft³ 9816.41
